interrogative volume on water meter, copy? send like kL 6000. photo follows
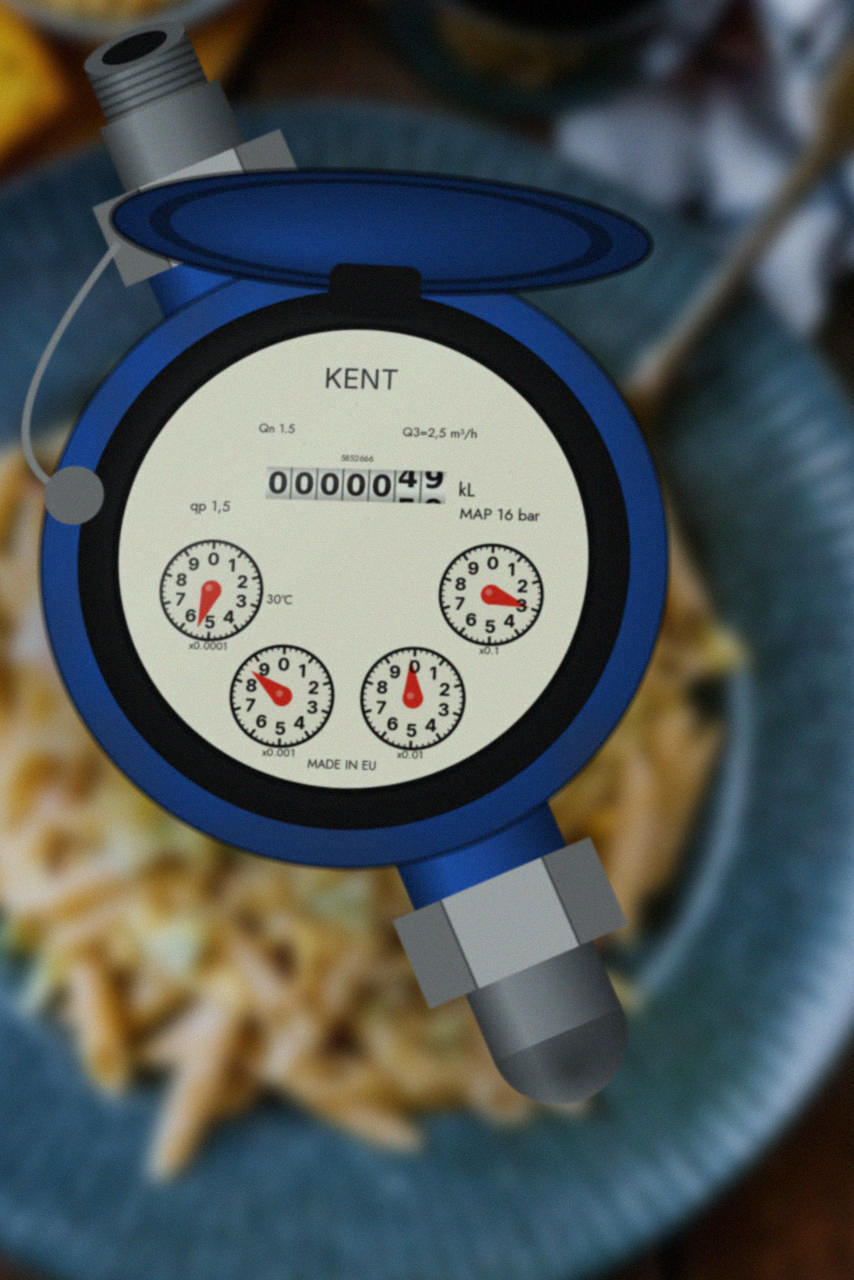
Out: kL 49.2985
